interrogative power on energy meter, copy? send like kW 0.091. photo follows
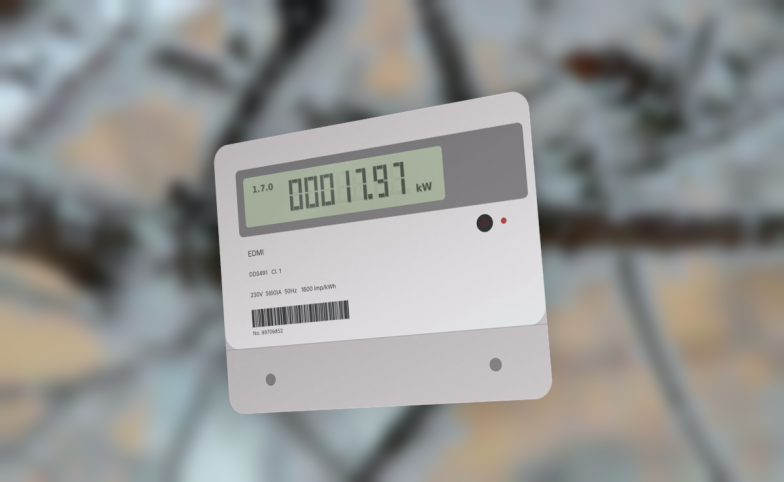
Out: kW 17.97
